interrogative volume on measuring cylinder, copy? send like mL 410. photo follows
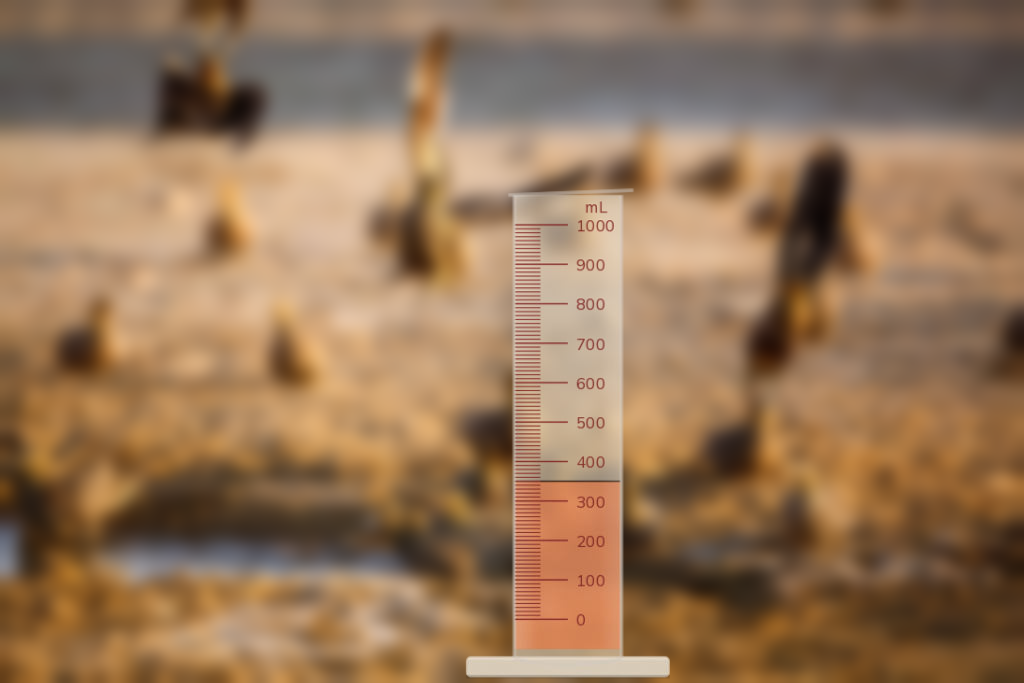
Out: mL 350
